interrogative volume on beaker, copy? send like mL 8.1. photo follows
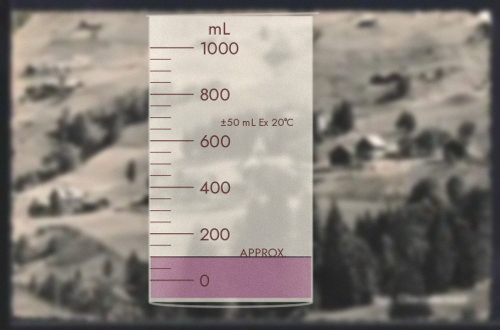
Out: mL 100
